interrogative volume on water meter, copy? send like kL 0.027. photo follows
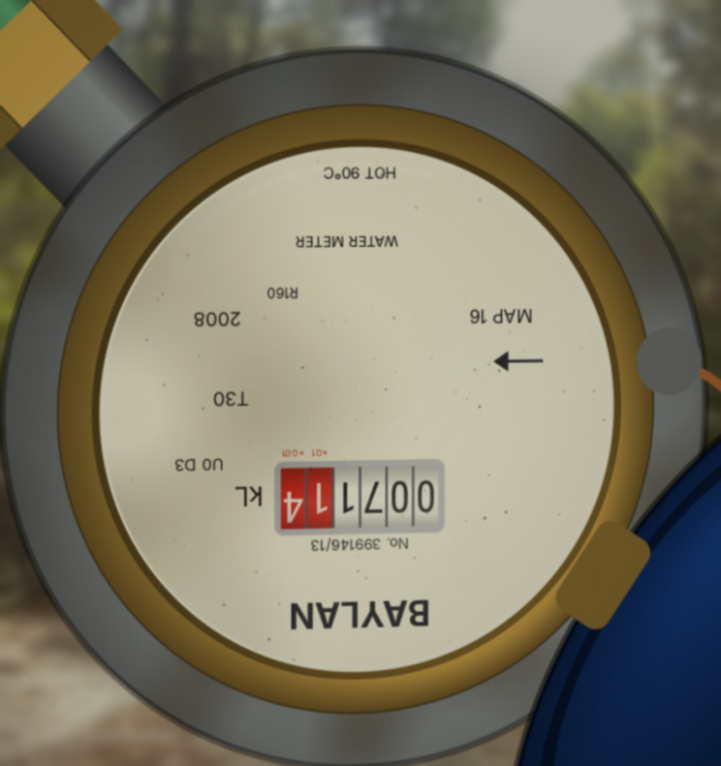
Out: kL 71.14
